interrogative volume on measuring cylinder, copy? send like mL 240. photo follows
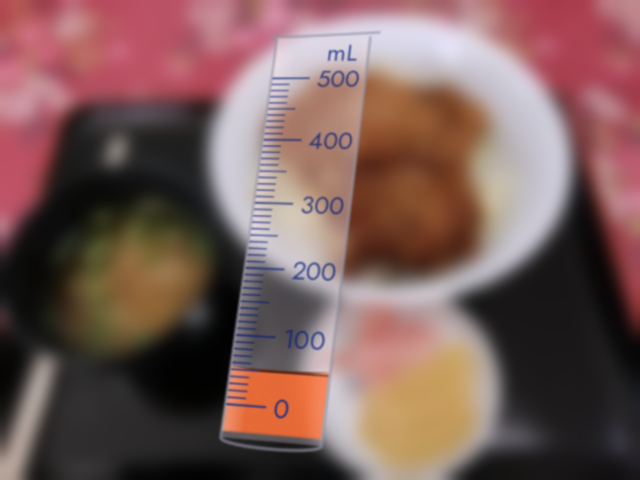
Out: mL 50
